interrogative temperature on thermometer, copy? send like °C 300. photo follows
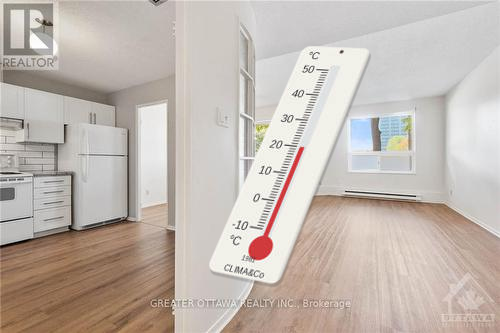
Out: °C 20
